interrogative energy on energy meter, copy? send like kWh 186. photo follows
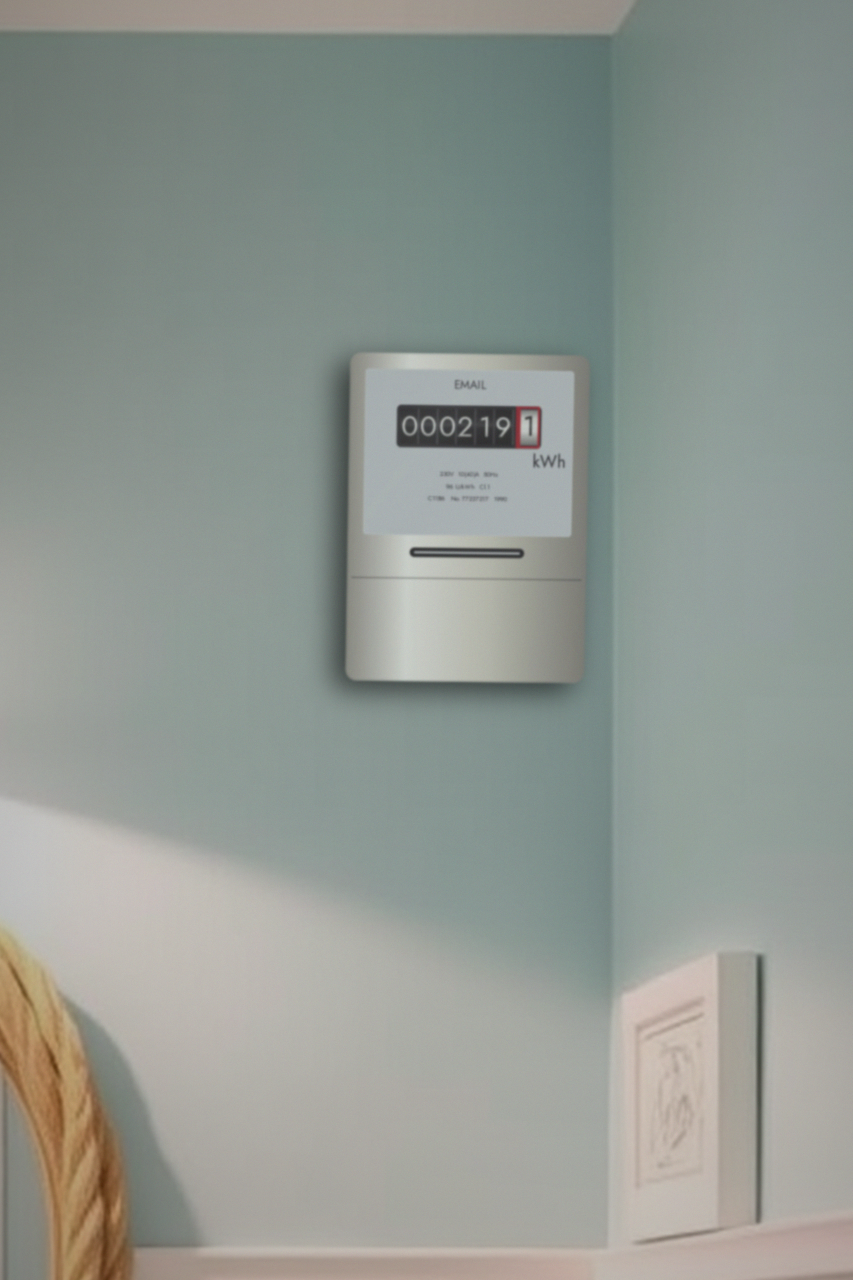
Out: kWh 219.1
